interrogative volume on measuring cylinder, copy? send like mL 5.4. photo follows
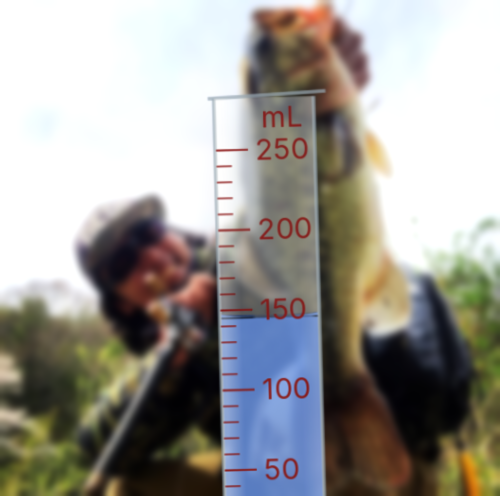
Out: mL 145
